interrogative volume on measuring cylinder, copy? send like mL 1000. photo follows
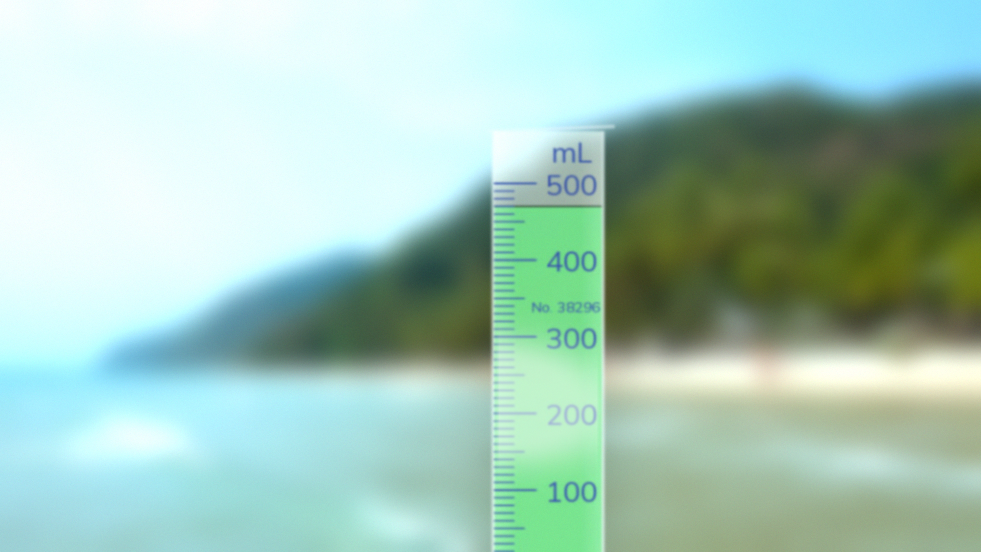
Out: mL 470
